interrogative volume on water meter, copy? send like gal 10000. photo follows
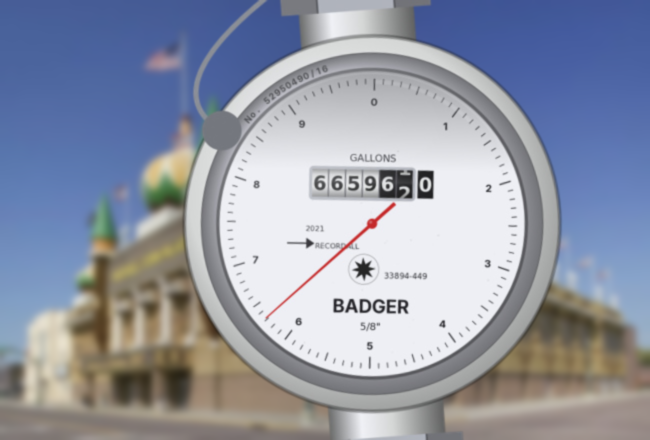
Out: gal 6659616.3
